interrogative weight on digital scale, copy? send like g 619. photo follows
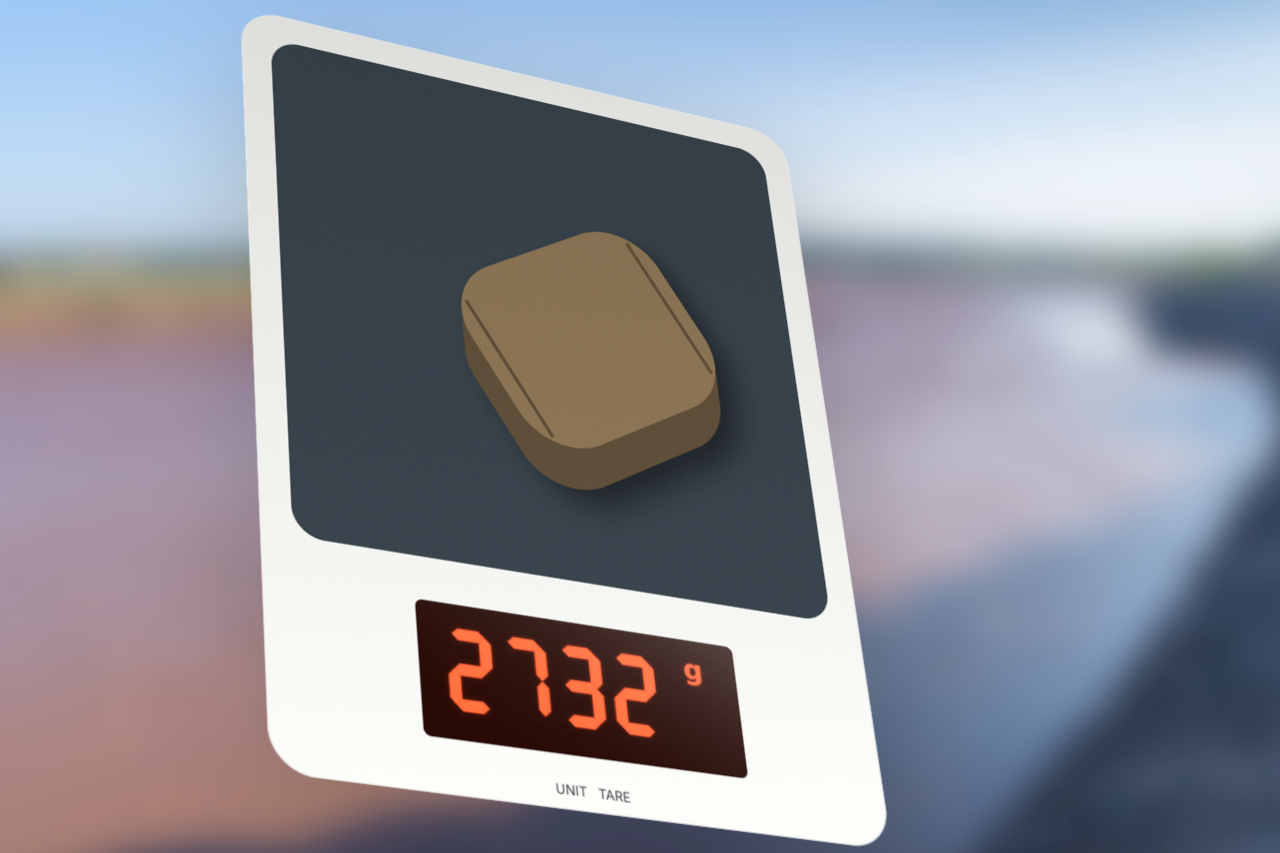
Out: g 2732
